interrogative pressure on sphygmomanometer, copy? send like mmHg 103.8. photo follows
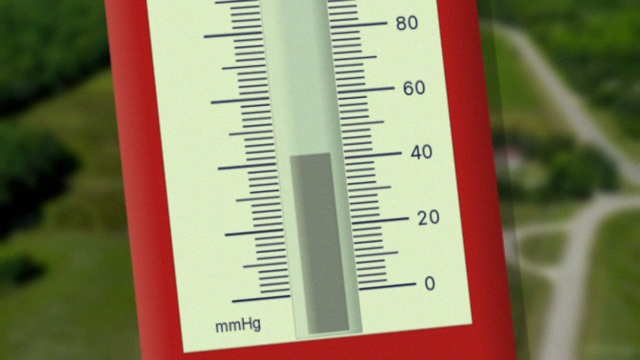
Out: mmHg 42
